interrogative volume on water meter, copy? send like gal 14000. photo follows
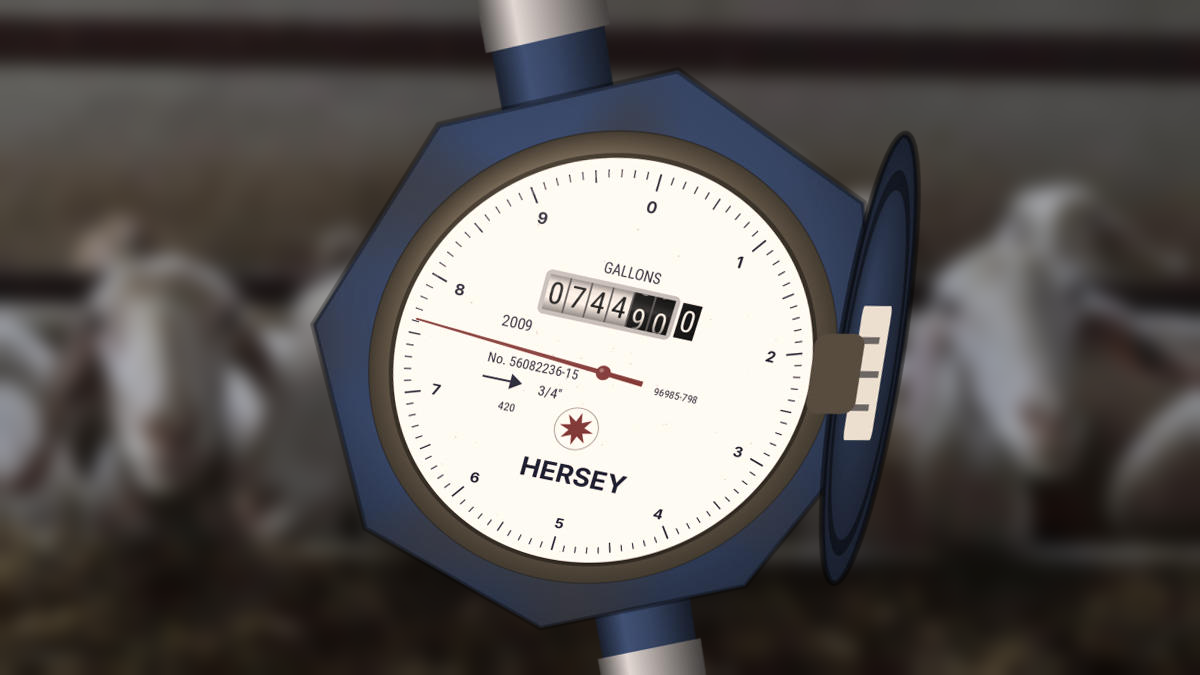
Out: gal 744897.6
